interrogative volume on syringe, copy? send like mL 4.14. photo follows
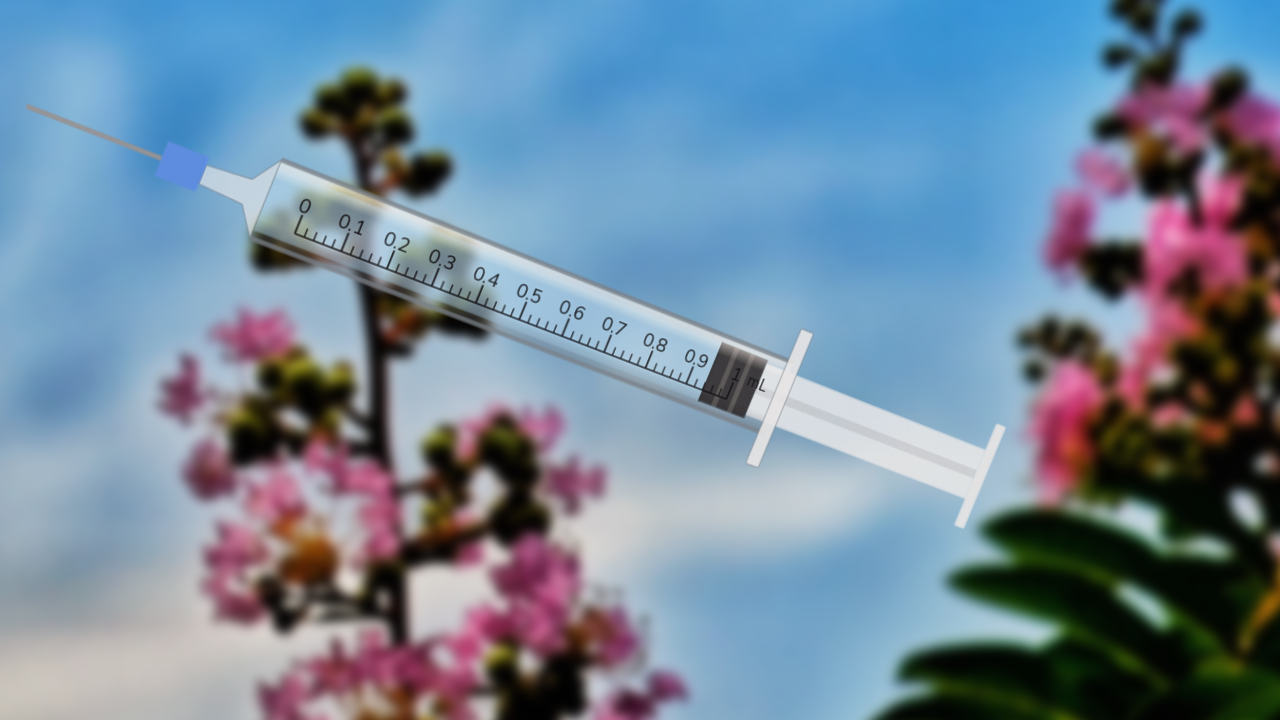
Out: mL 0.94
